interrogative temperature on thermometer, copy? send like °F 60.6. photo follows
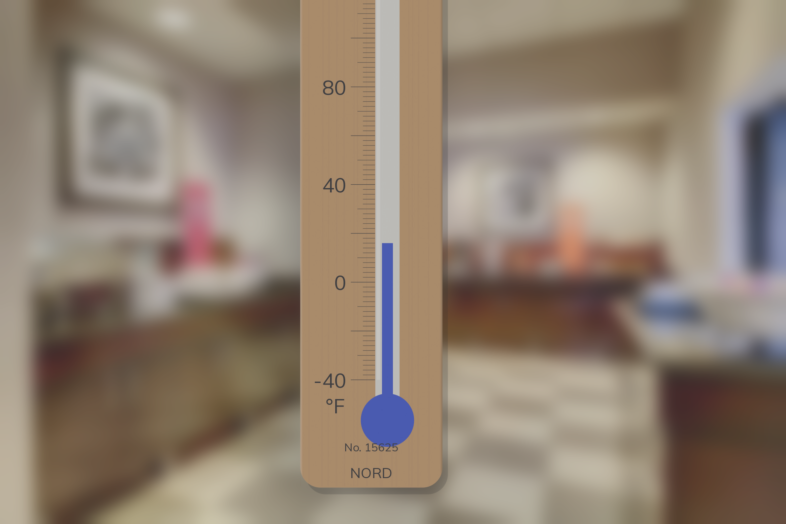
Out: °F 16
